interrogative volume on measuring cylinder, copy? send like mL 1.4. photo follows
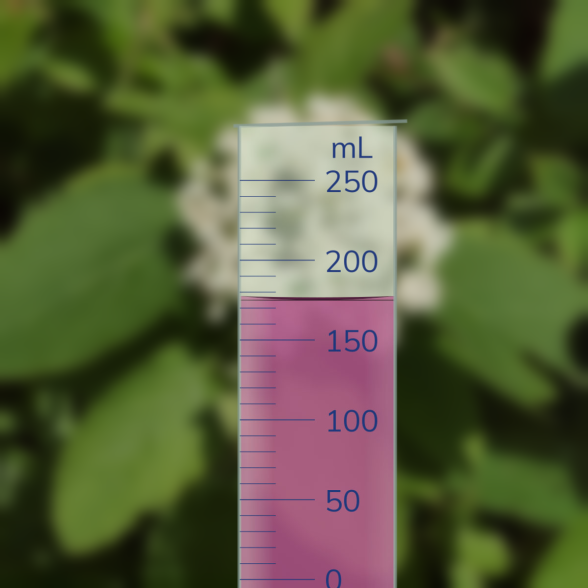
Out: mL 175
